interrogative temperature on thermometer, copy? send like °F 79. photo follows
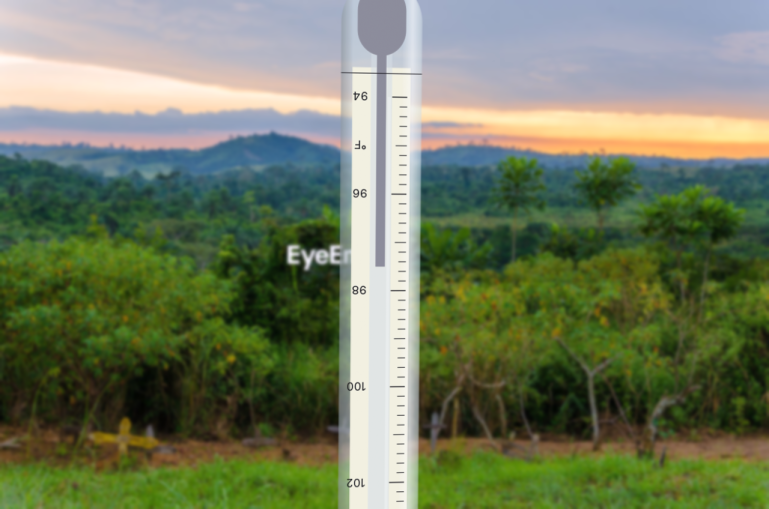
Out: °F 97.5
